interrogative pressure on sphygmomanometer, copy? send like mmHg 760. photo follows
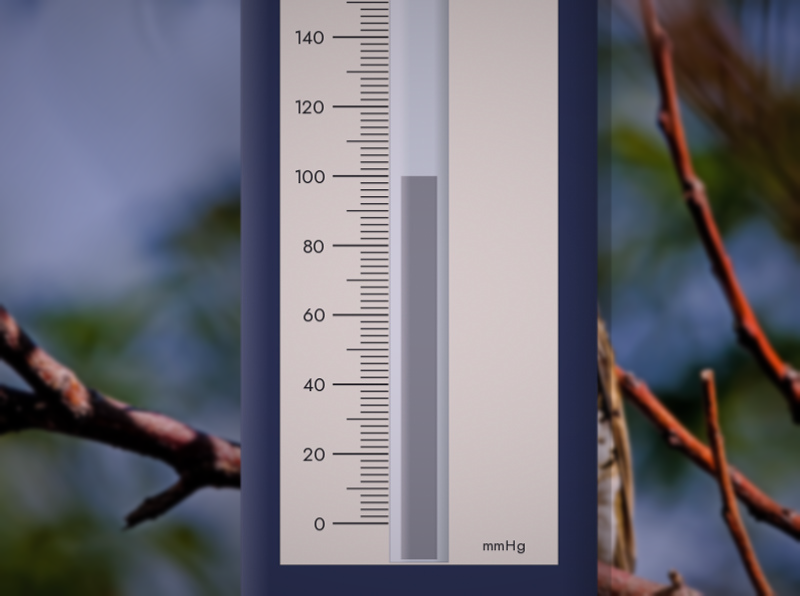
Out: mmHg 100
